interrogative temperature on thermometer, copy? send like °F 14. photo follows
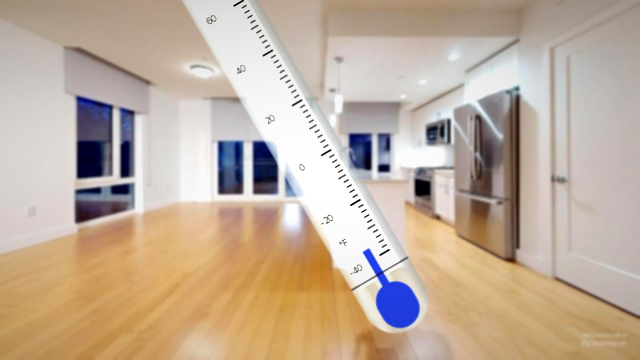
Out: °F -36
